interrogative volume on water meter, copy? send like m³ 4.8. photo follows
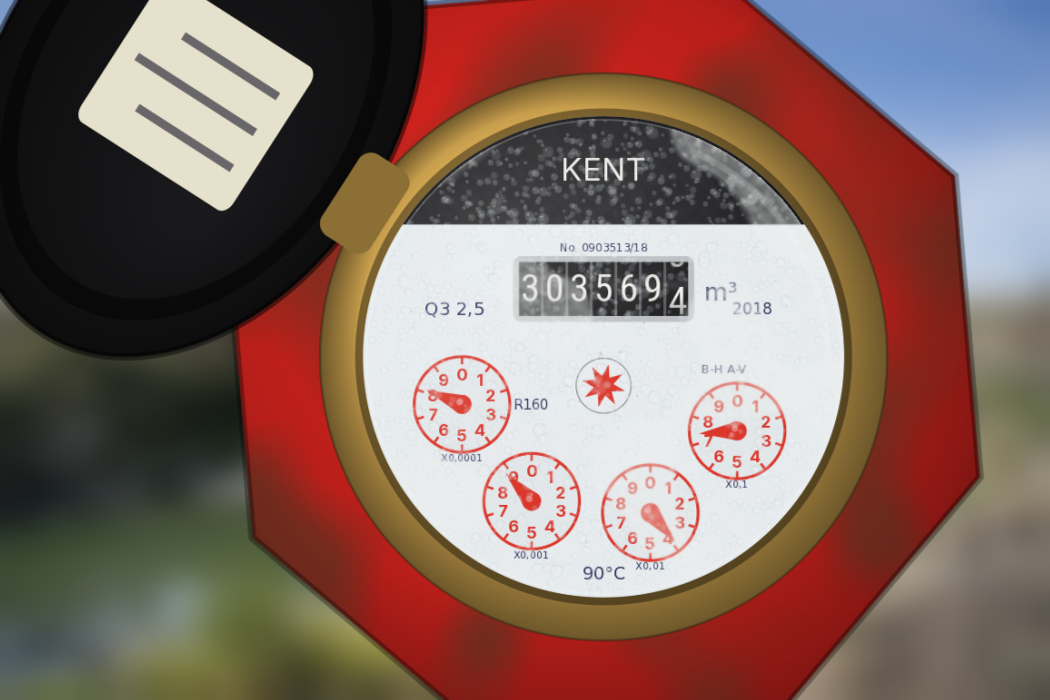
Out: m³ 3035693.7388
